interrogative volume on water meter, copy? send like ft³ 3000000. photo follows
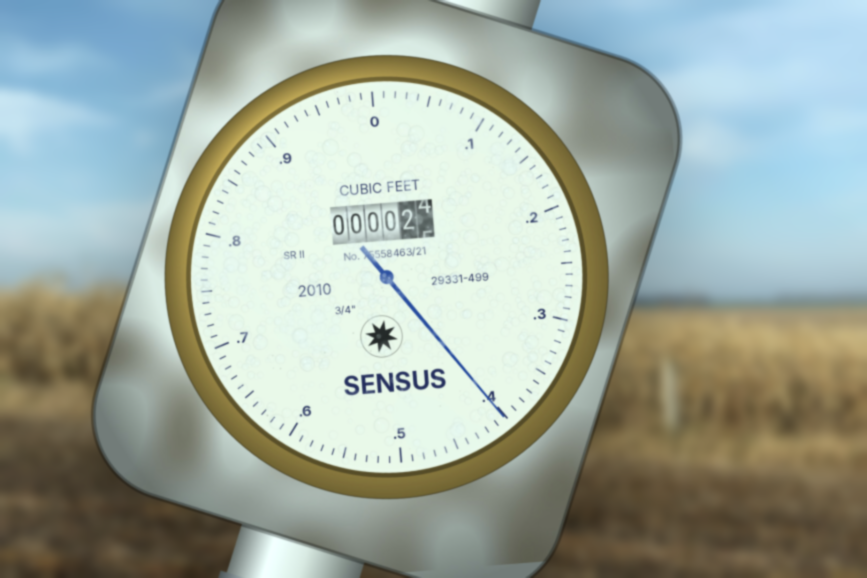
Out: ft³ 24.40
